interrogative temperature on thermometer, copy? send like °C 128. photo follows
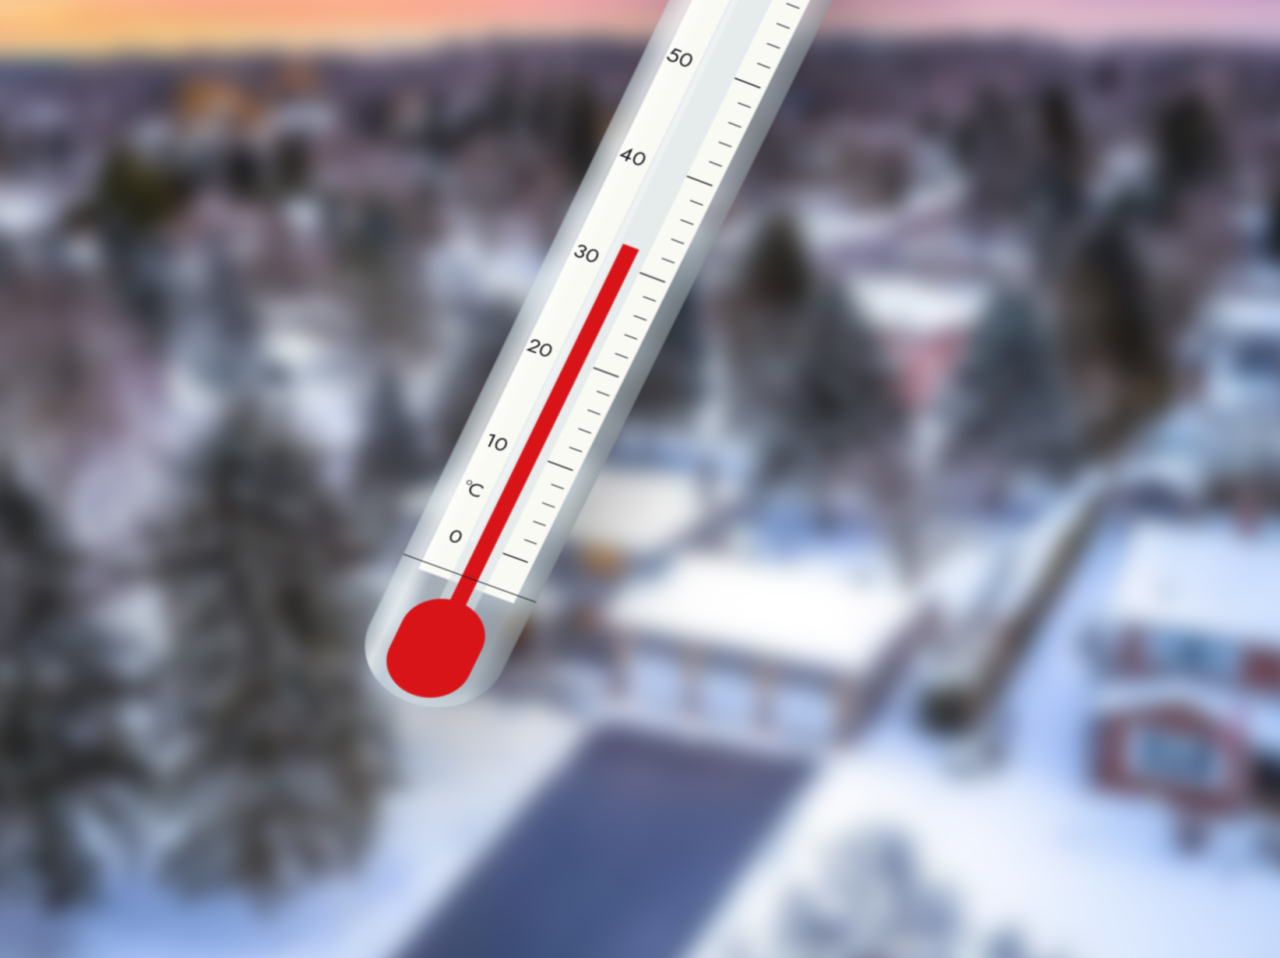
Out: °C 32
